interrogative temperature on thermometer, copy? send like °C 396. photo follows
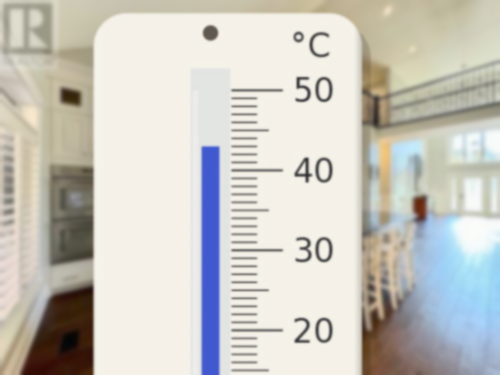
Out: °C 43
